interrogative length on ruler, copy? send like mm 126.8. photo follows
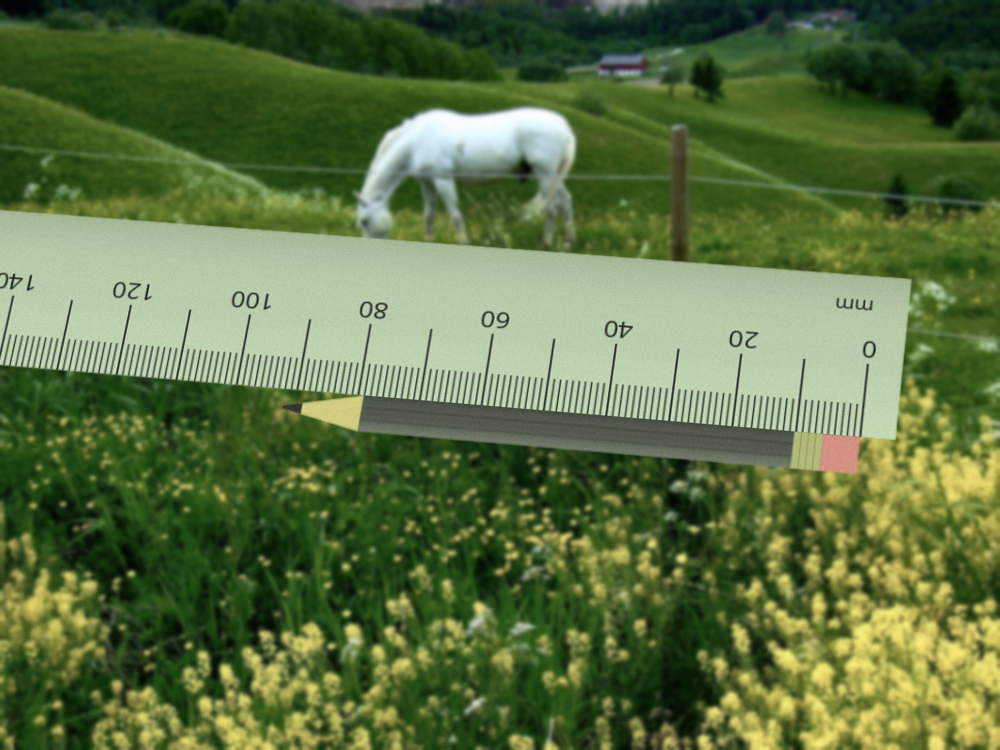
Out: mm 92
